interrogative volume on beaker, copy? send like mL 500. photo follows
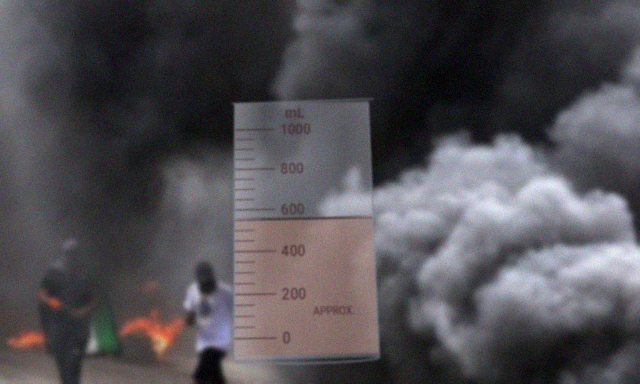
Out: mL 550
